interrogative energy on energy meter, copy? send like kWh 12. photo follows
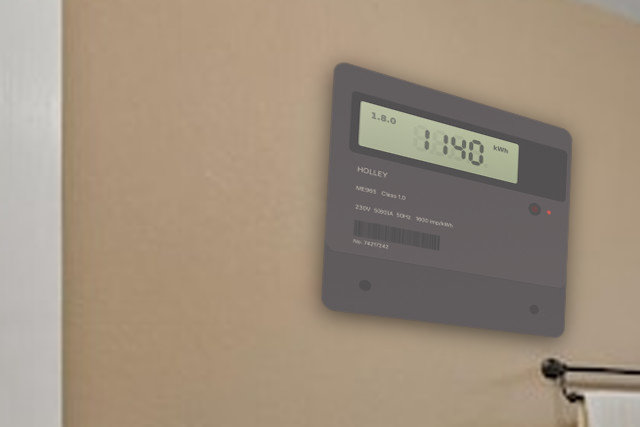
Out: kWh 1140
